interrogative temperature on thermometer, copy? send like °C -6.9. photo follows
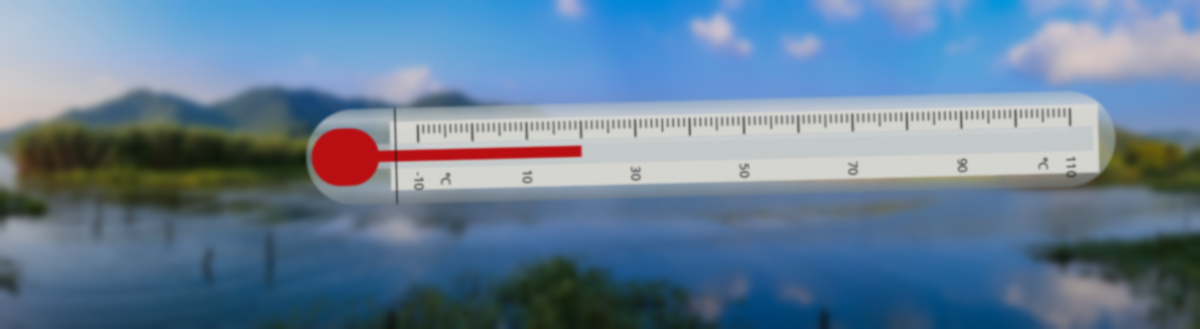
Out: °C 20
